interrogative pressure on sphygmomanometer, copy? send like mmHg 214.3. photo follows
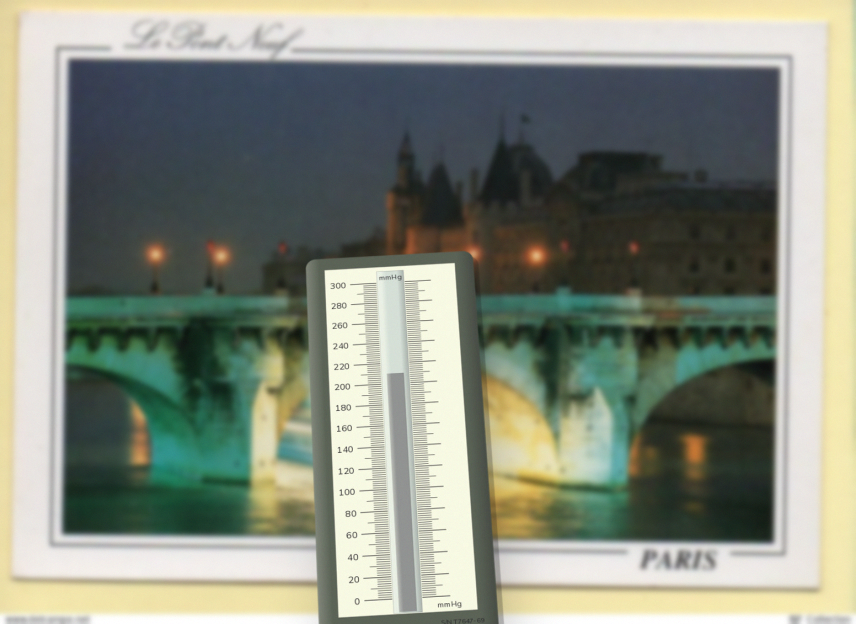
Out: mmHg 210
